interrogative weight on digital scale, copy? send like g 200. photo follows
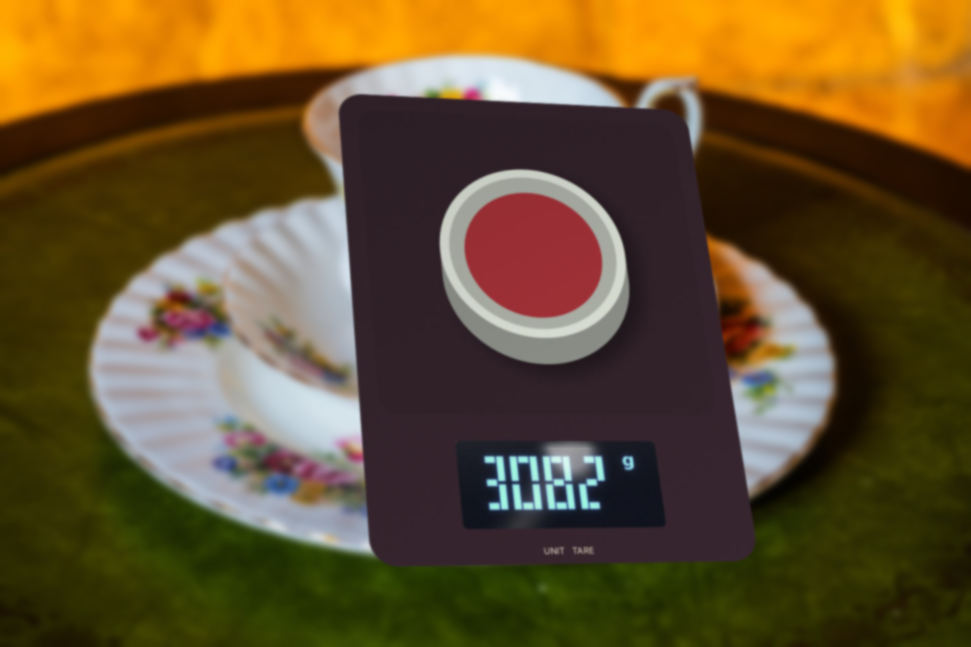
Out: g 3082
